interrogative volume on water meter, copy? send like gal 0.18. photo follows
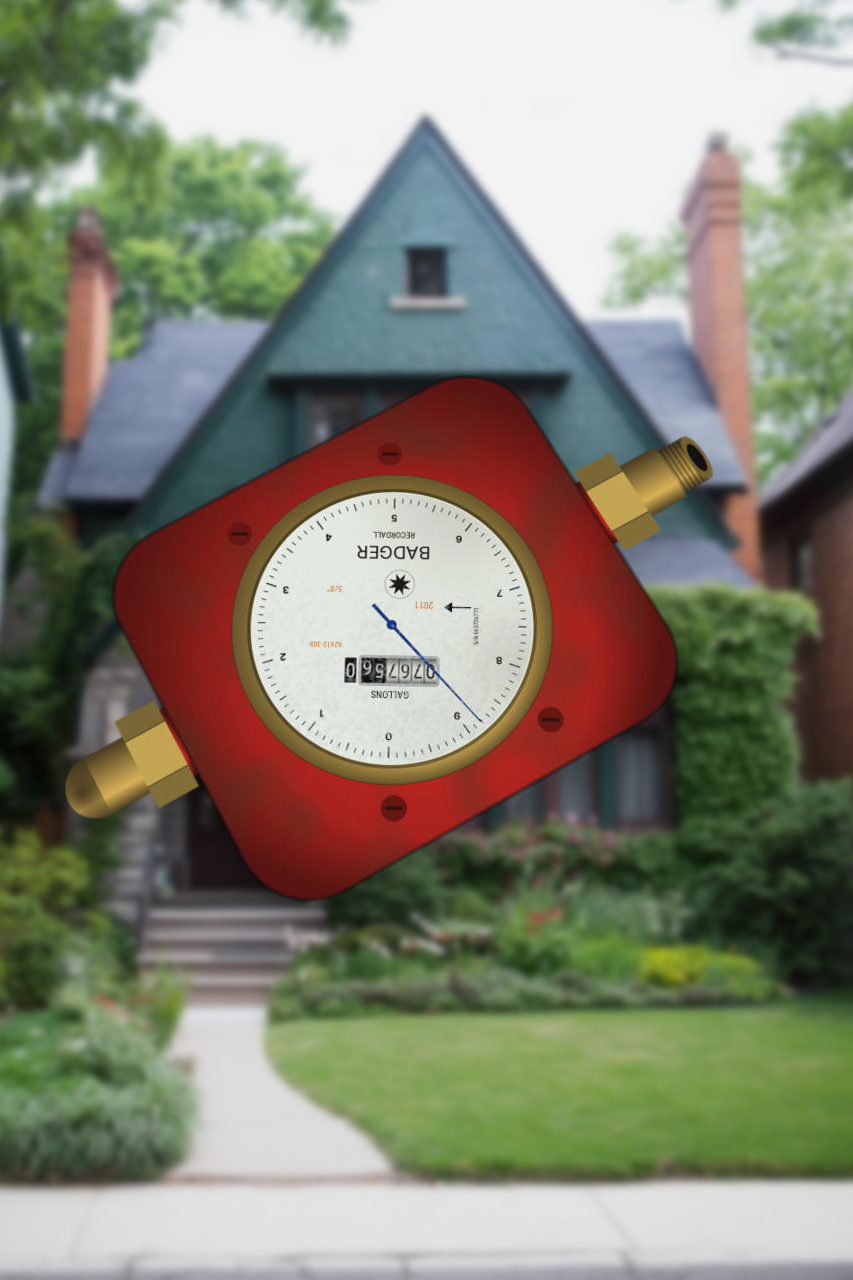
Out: gal 767558.8
